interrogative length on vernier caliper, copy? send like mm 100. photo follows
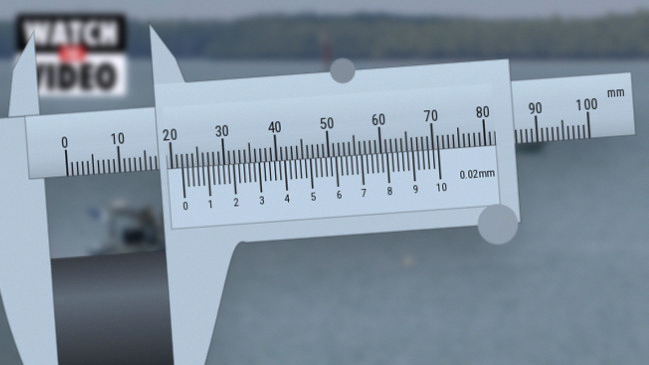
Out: mm 22.0
